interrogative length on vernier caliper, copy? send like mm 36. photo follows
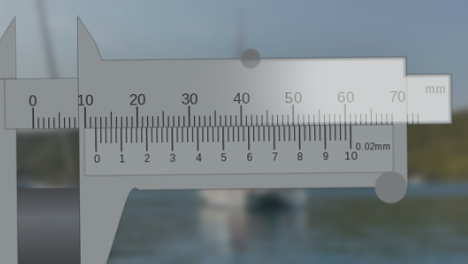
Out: mm 12.0
